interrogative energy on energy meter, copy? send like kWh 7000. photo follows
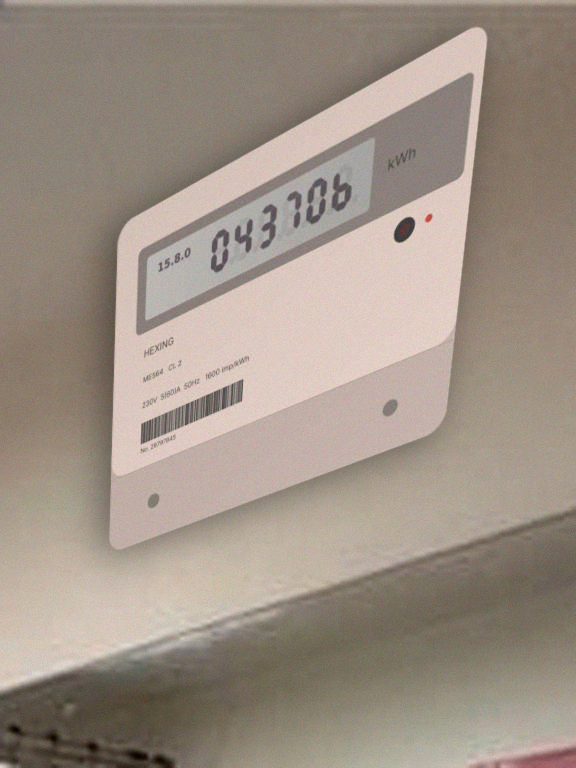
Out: kWh 43706
